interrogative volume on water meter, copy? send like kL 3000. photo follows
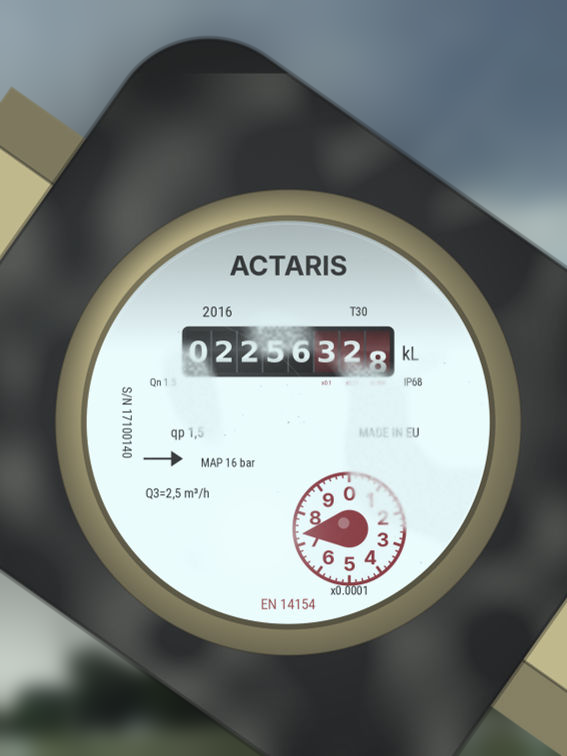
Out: kL 2256.3277
